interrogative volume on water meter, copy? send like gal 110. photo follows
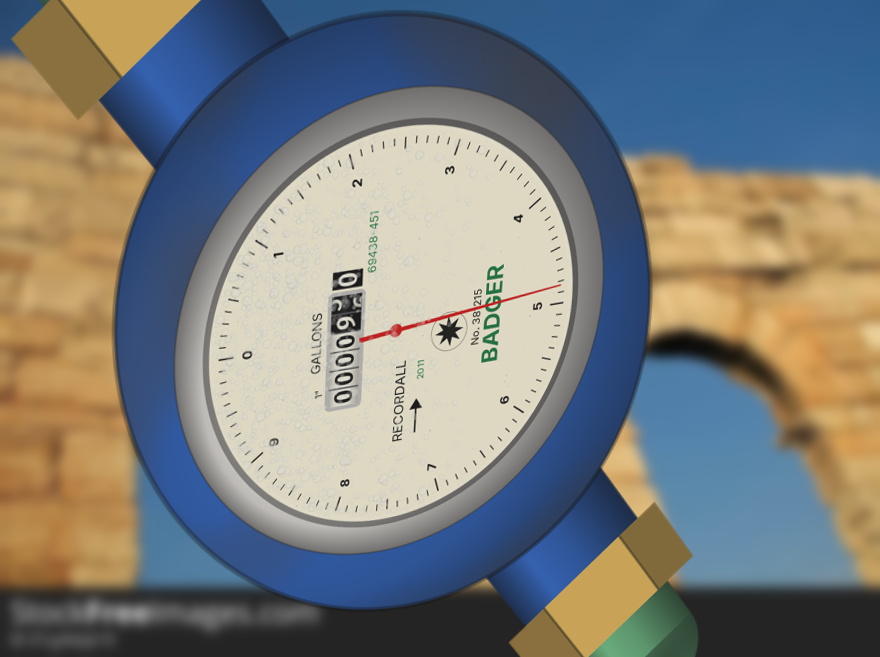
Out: gal 954.8
